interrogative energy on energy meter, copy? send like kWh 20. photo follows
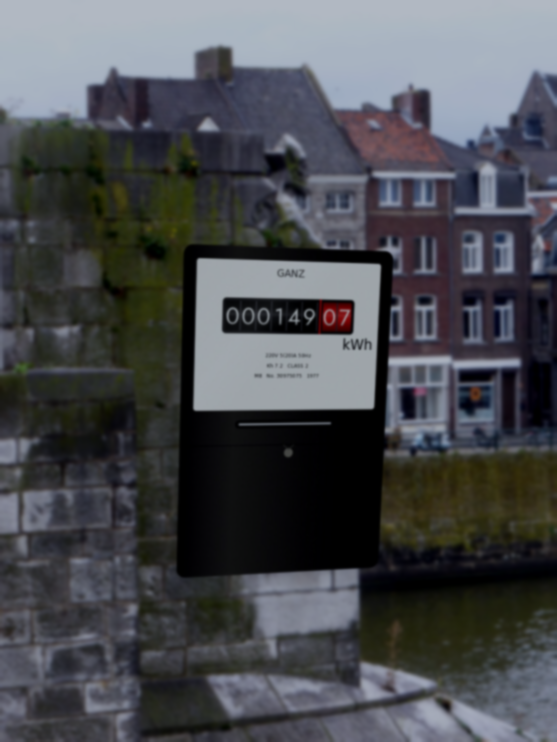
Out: kWh 149.07
